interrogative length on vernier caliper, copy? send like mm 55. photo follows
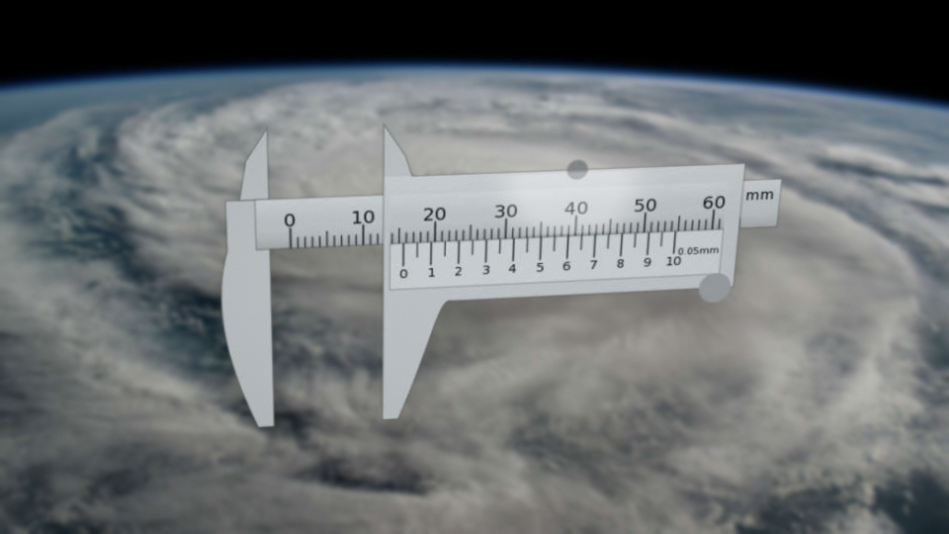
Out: mm 15.6
